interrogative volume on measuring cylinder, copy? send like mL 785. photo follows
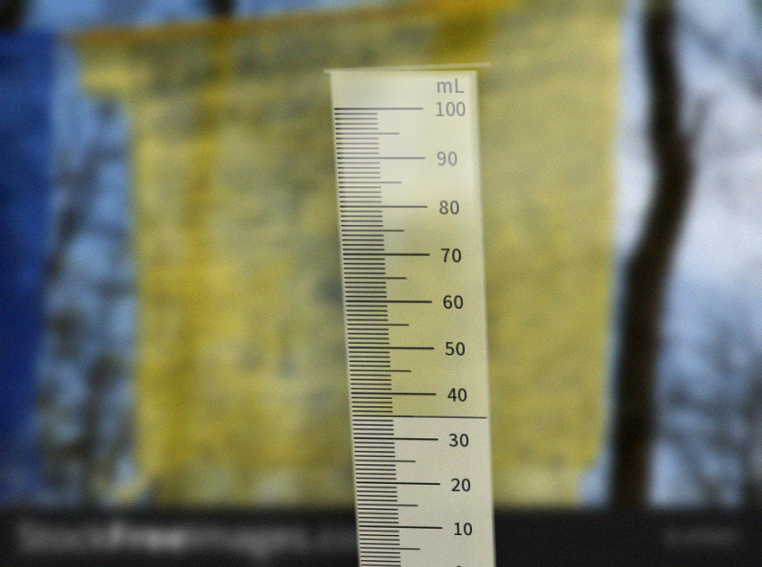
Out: mL 35
